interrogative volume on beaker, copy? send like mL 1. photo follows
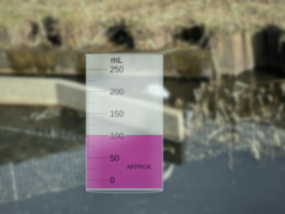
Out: mL 100
